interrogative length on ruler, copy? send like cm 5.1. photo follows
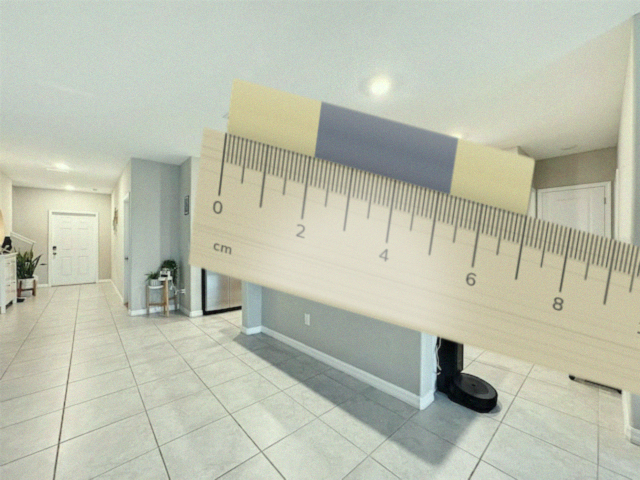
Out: cm 7
